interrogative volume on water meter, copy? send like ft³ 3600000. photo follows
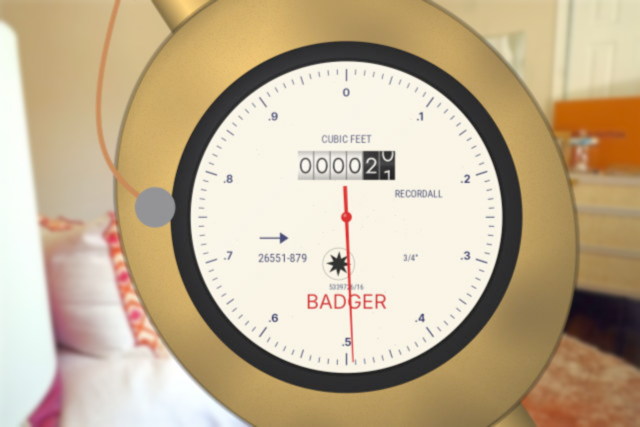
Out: ft³ 20.49
